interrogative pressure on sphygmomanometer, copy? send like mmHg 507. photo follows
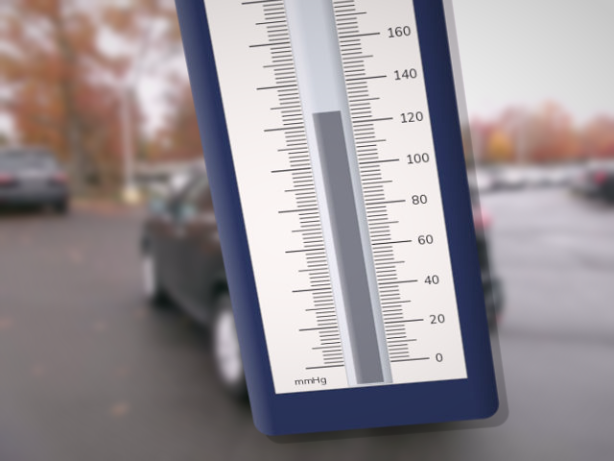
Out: mmHg 126
